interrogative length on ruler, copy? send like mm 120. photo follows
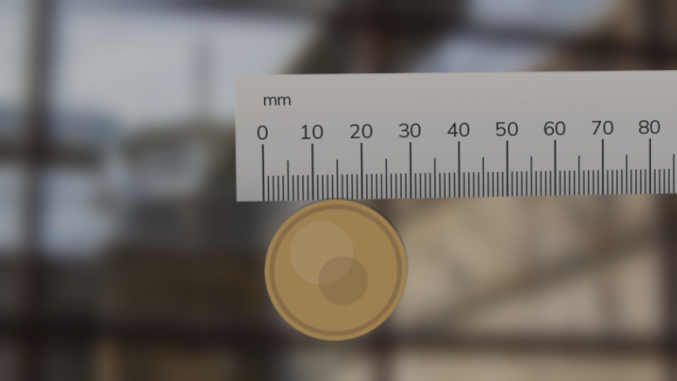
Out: mm 29
